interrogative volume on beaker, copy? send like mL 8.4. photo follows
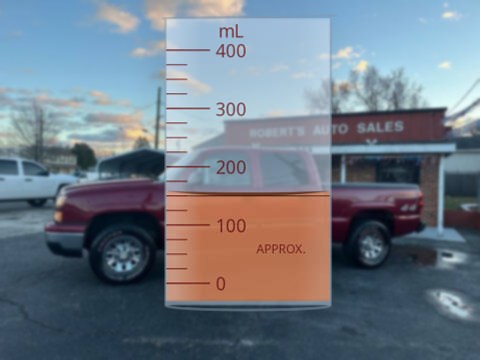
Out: mL 150
